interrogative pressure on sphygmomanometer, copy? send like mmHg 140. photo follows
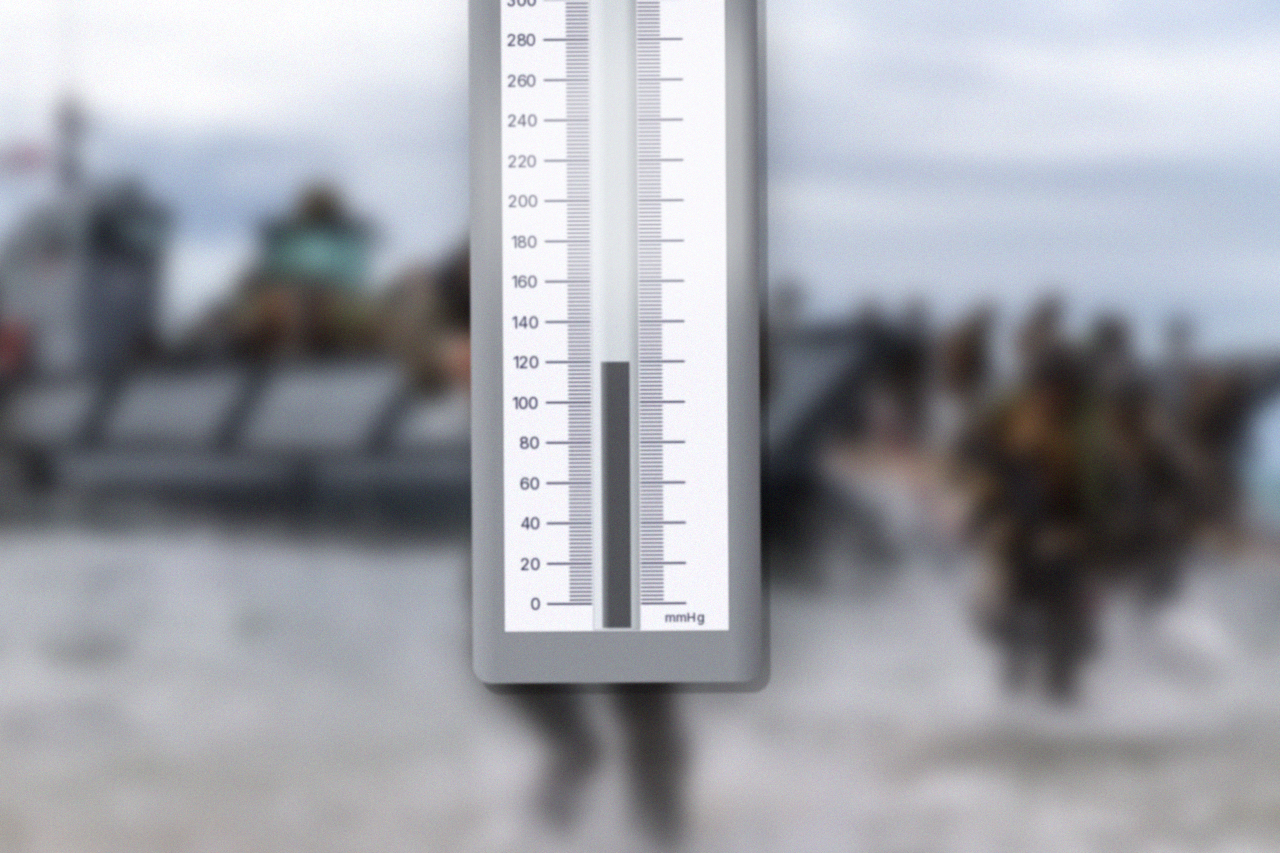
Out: mmHg 120
